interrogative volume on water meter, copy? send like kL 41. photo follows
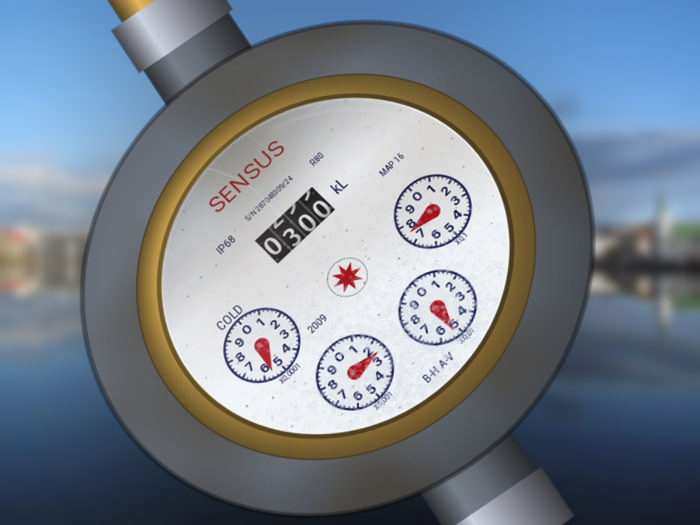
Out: kL 299.7525
